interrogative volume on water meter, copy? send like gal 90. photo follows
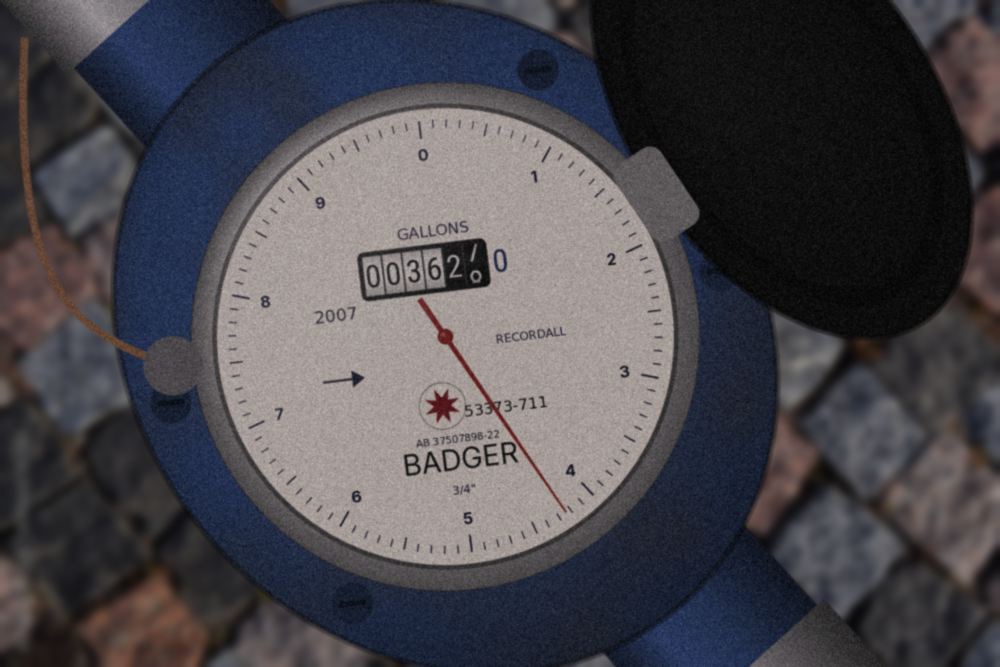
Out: gal 36274.2
